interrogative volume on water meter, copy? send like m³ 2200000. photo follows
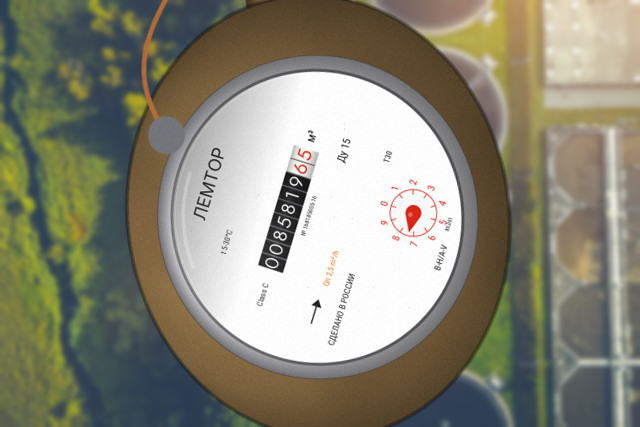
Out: m³ 85819.657
